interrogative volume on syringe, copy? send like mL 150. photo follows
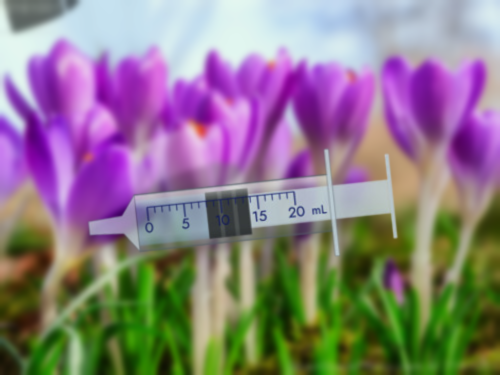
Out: mL 8
